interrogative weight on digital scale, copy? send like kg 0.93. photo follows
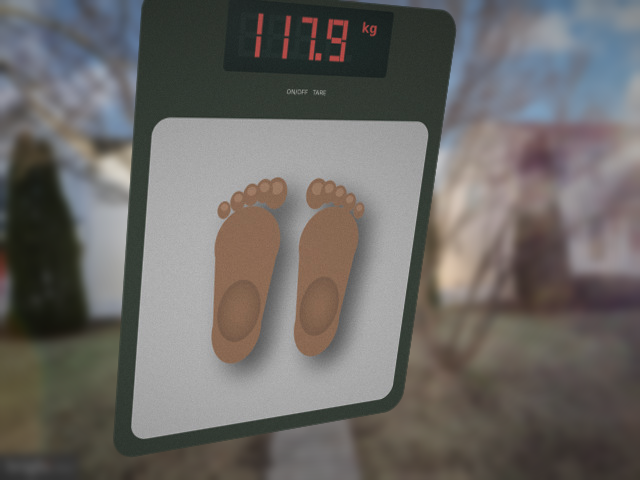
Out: kg 117.9
